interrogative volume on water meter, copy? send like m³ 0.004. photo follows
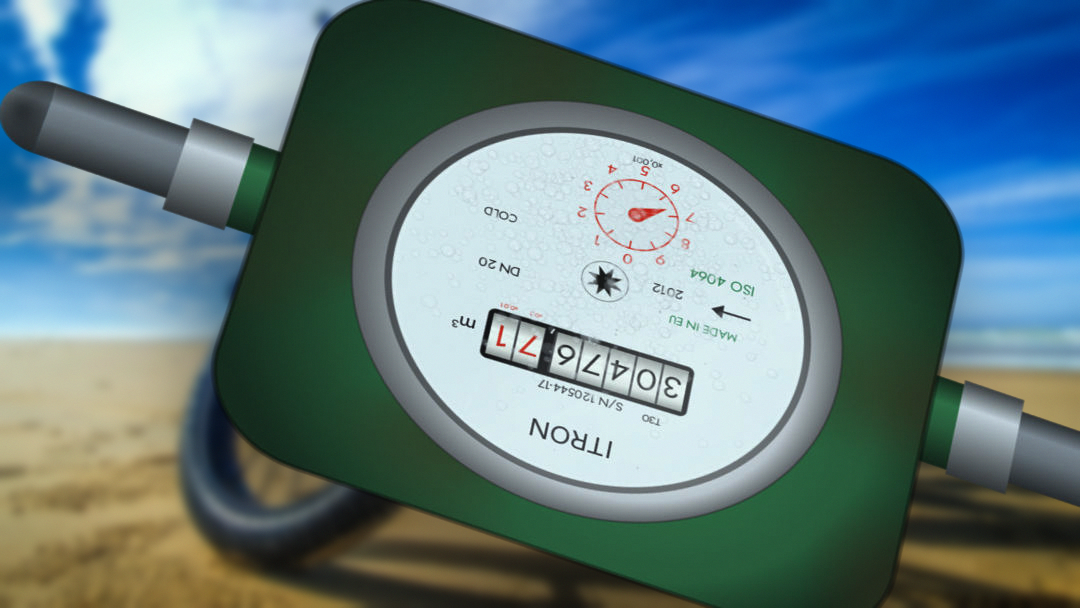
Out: m³ 30476.716
